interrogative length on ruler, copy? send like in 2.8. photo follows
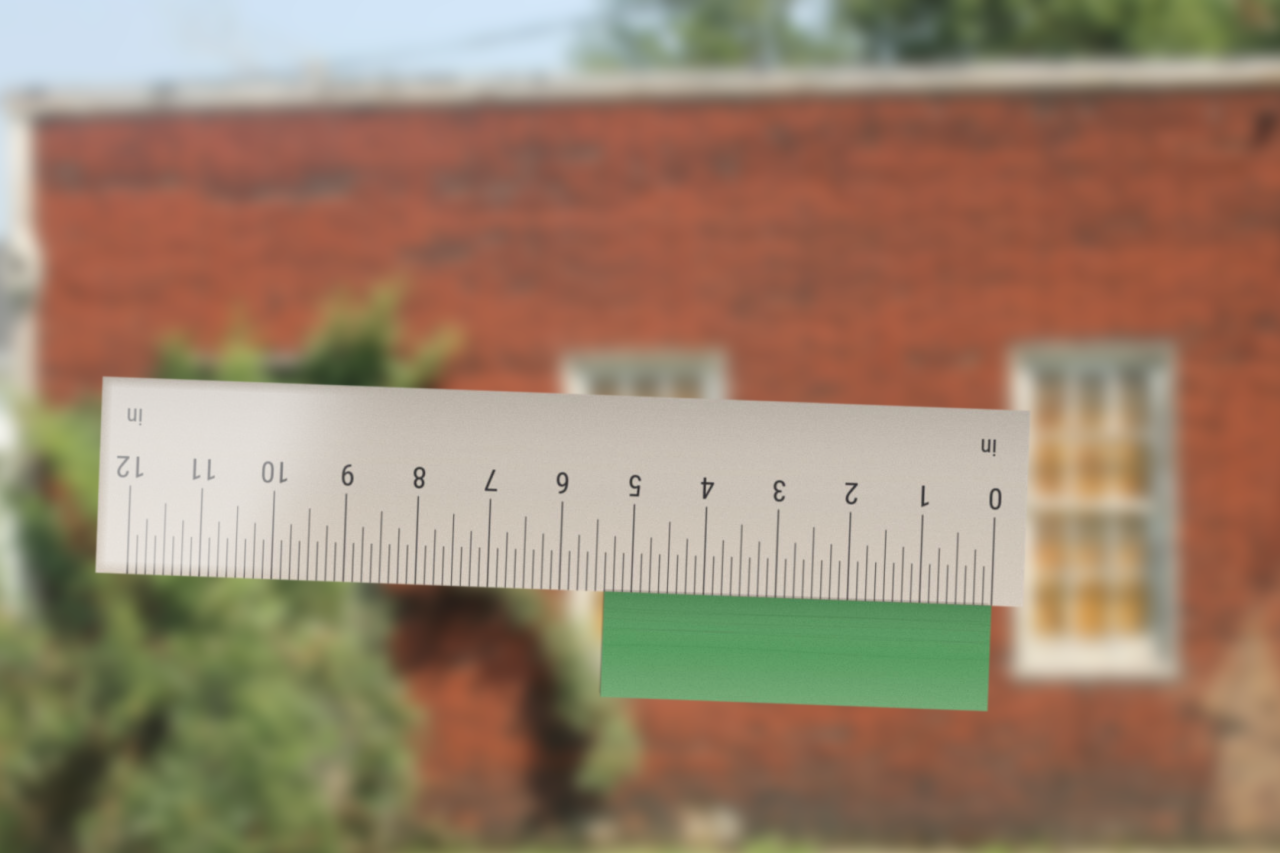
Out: in 5.375
